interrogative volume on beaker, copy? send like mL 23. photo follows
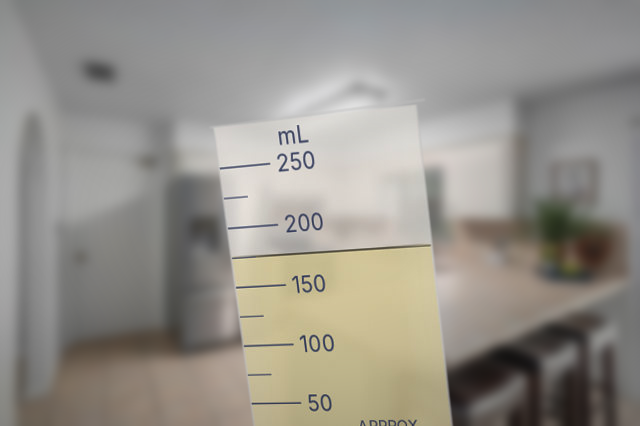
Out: mL 175
